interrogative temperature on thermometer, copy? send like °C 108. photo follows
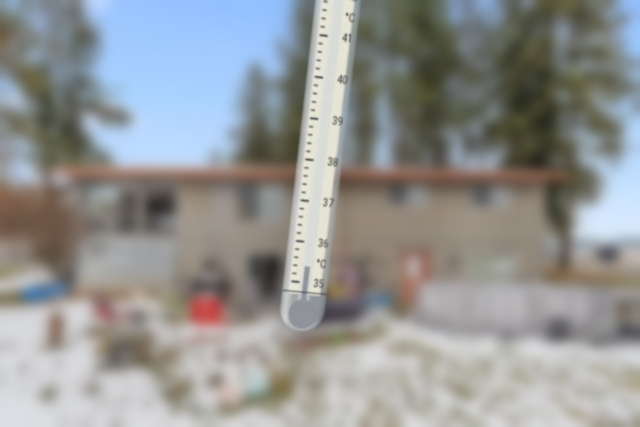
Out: °C 35.4
